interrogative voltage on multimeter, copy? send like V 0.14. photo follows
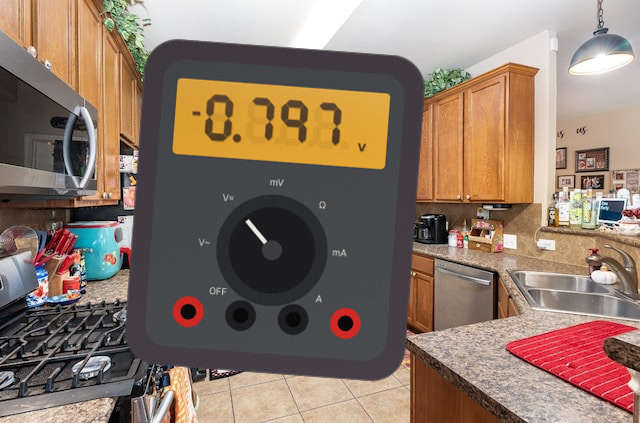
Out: V -0.797
